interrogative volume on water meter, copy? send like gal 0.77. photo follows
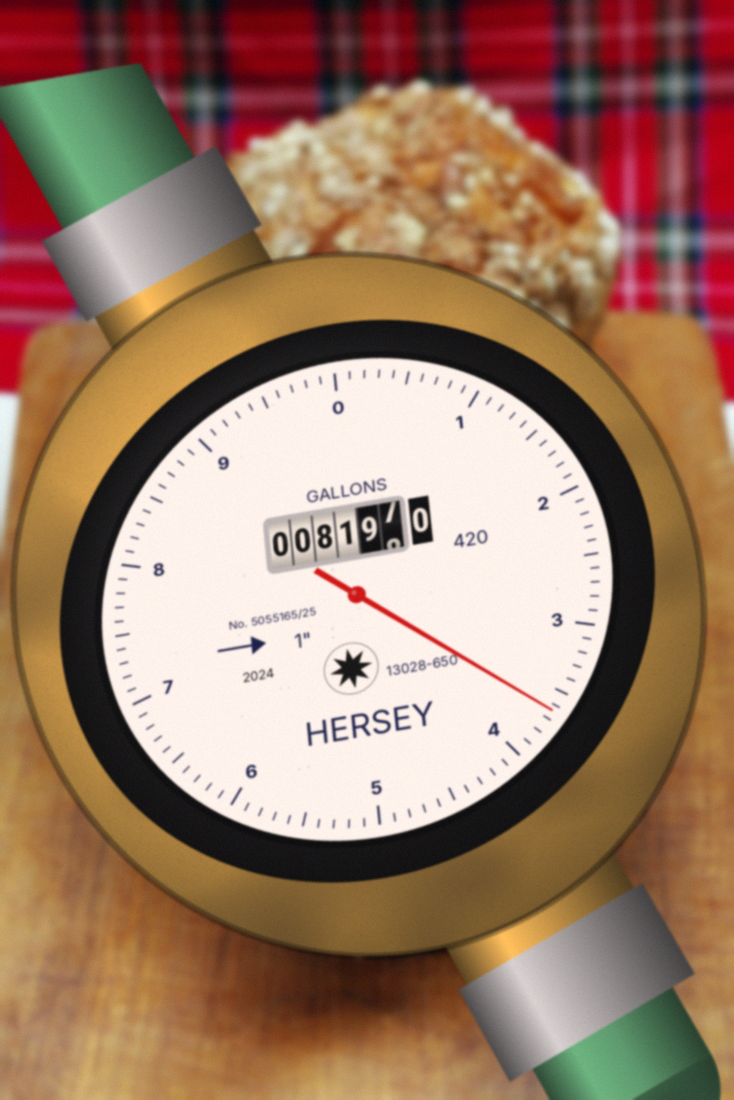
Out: gal 81973.6
